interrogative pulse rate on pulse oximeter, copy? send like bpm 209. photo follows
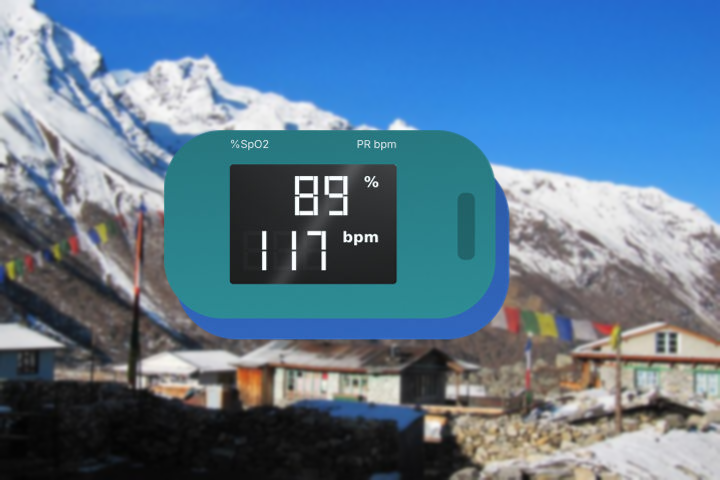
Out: bpm 117
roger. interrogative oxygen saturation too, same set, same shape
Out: % 89
